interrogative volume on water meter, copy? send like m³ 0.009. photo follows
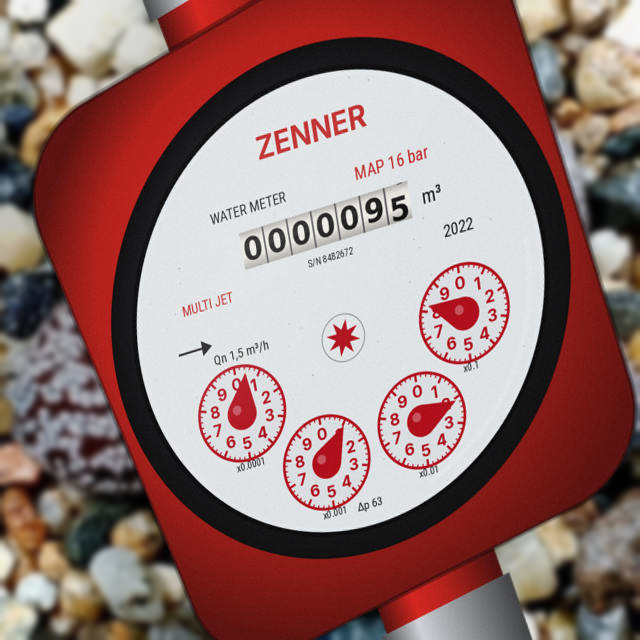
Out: m³ 94.8210
